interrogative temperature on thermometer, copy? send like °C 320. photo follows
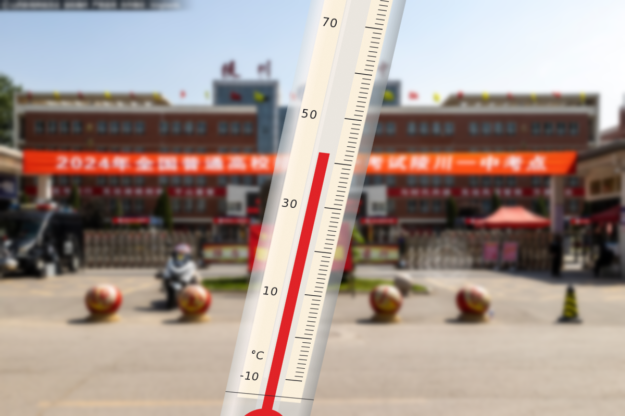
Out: °C 42
